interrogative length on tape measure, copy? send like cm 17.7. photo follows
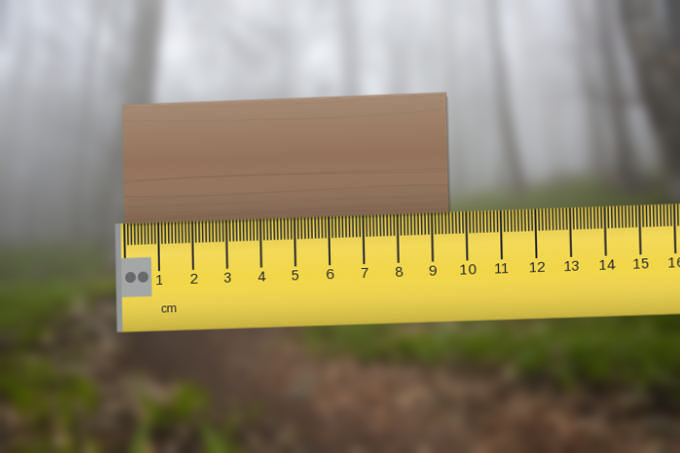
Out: cm 9.5
